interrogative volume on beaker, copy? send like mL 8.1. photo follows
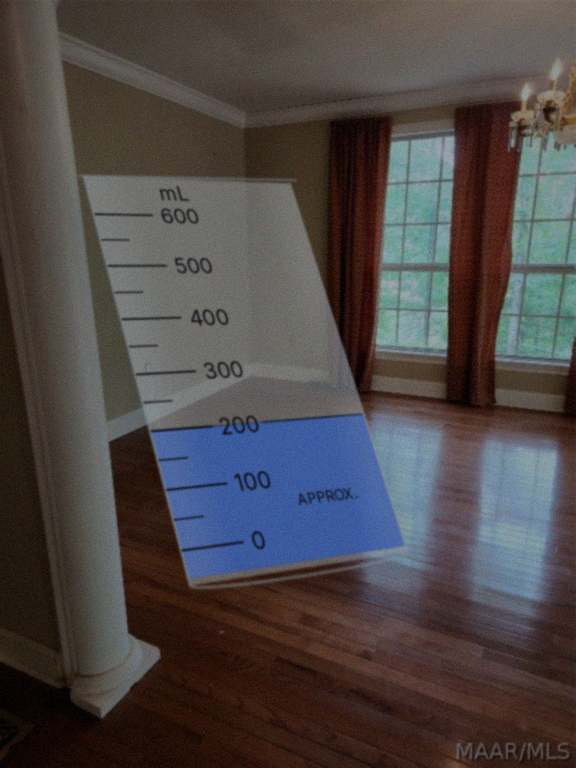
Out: mL 200
